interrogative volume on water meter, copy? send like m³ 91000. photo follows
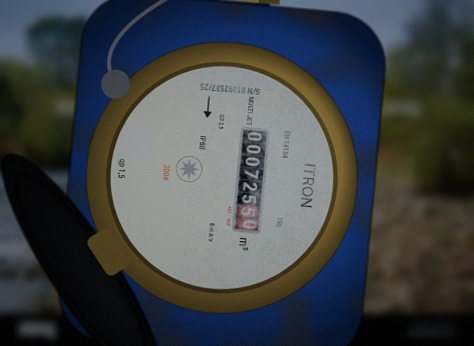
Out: m³ 725.50
